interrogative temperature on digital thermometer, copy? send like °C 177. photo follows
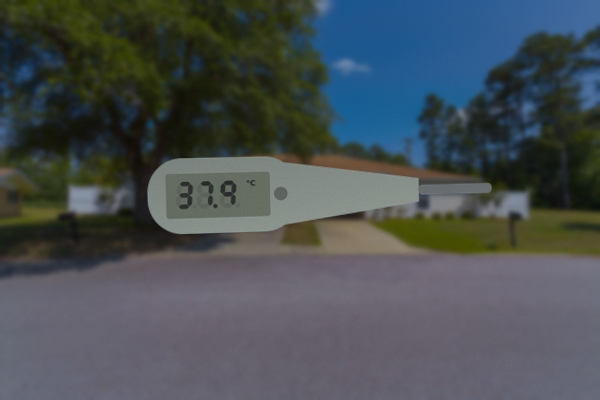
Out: °C 37.9
